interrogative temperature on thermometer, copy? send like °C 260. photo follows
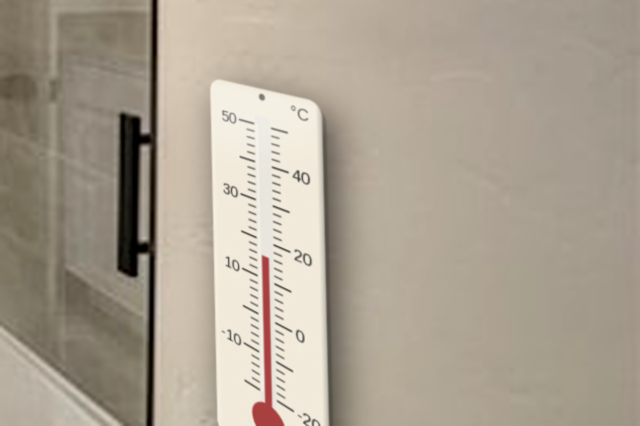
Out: °C 16
